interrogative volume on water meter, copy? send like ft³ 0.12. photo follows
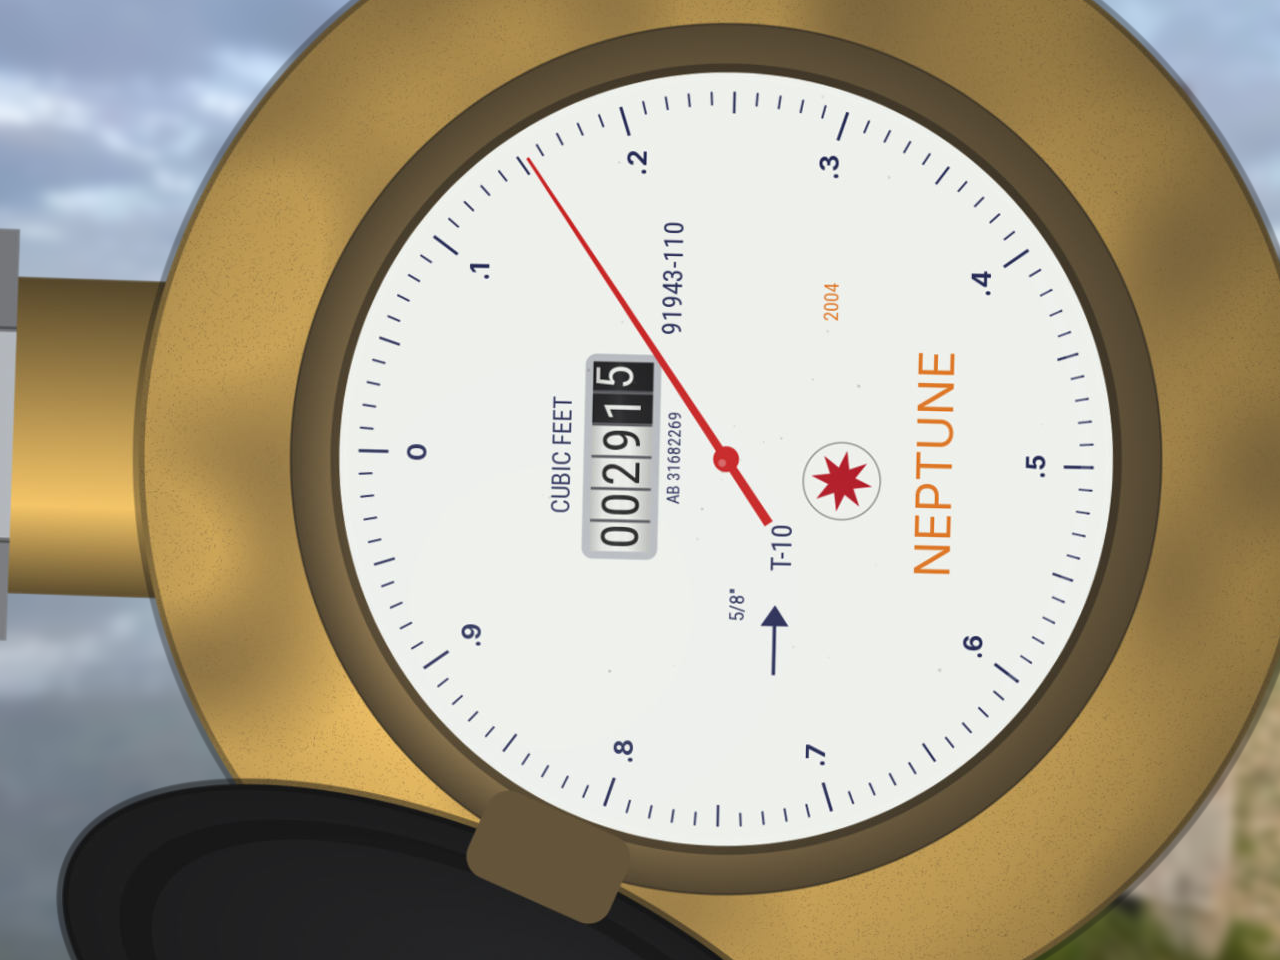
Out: ft³ 2915.15
